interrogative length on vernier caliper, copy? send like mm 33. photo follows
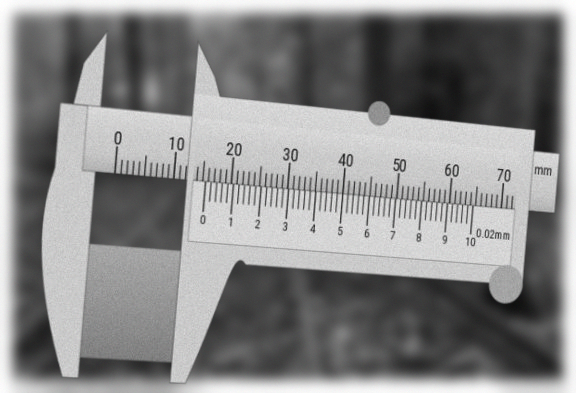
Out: mm 15.5
